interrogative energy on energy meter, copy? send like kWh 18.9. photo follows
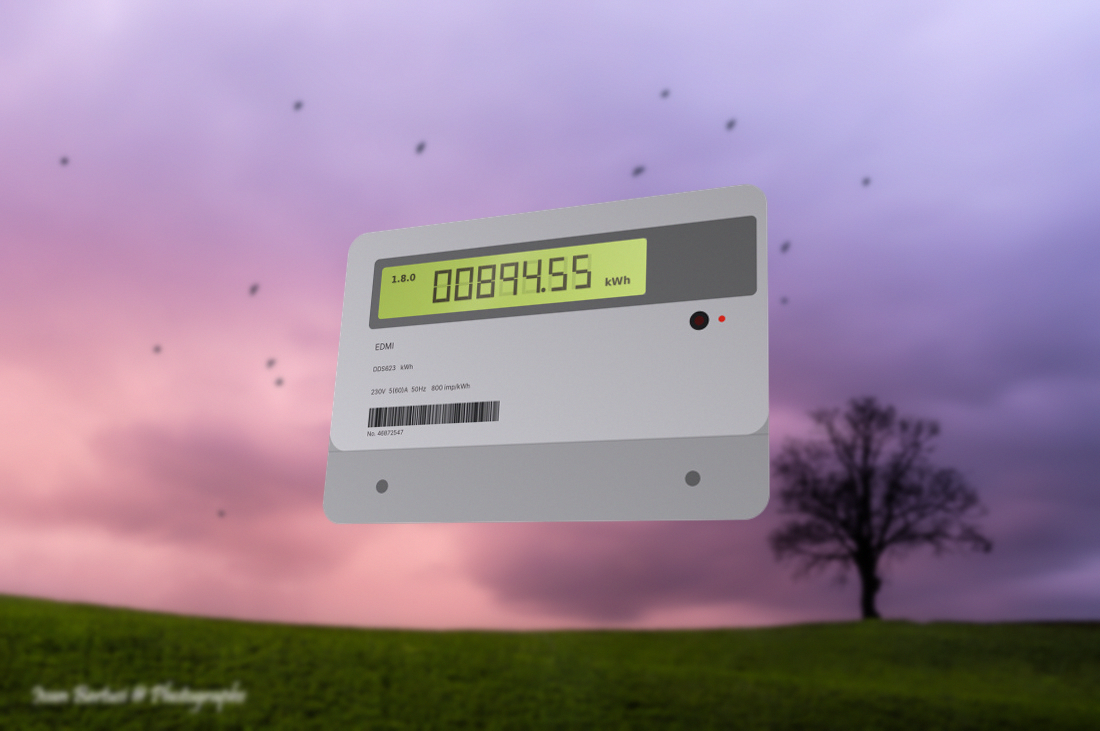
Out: kWh 894.55
